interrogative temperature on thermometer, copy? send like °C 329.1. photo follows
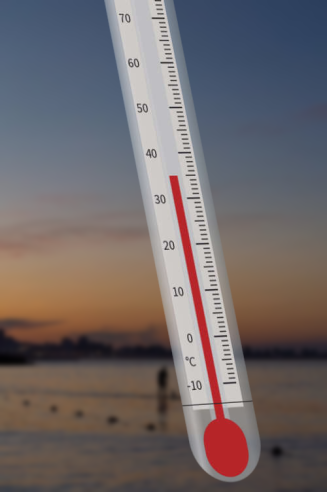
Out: °C 35
